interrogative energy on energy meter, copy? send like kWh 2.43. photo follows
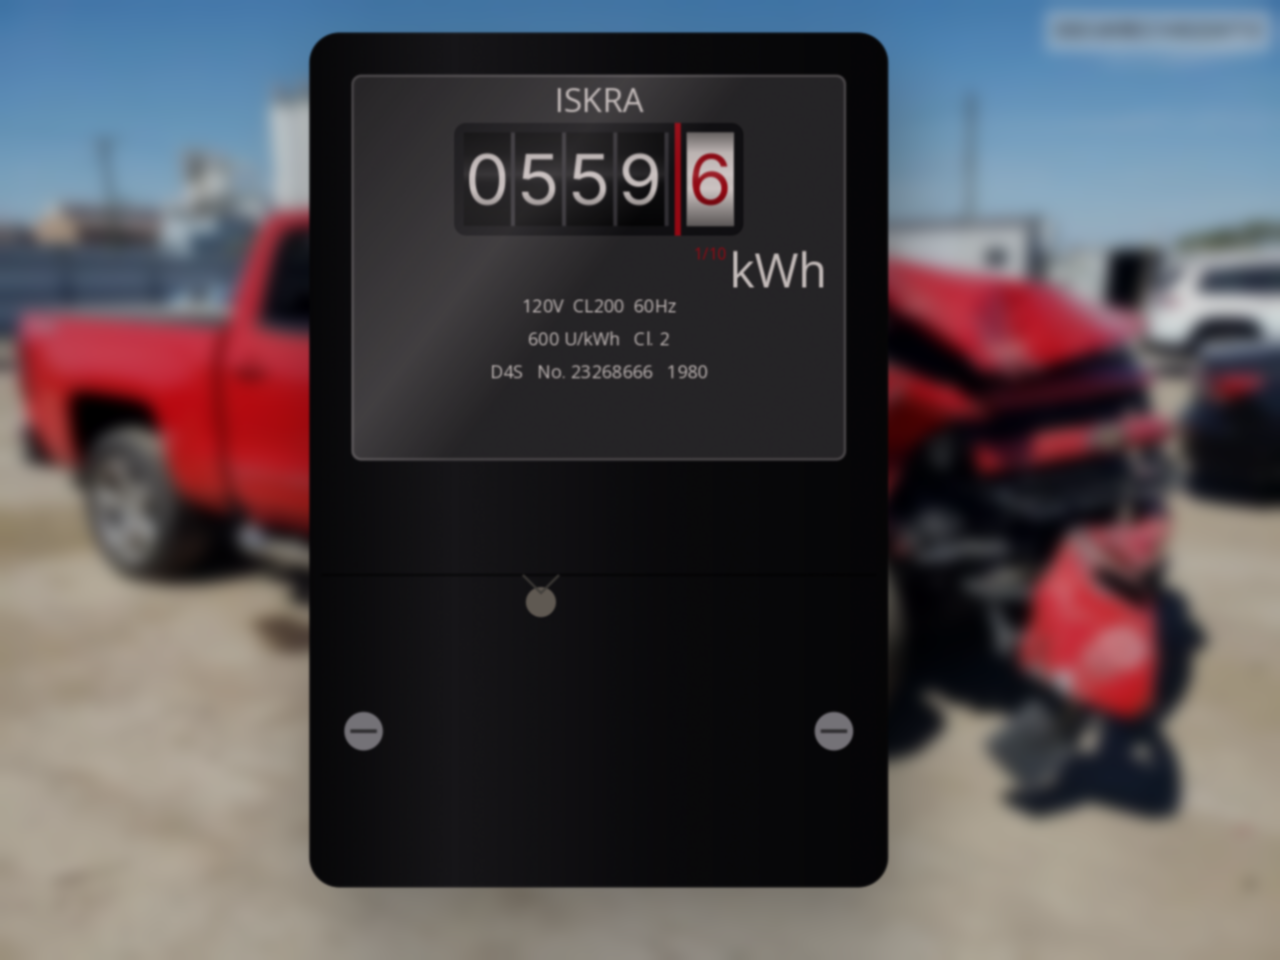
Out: kWh 559.6
